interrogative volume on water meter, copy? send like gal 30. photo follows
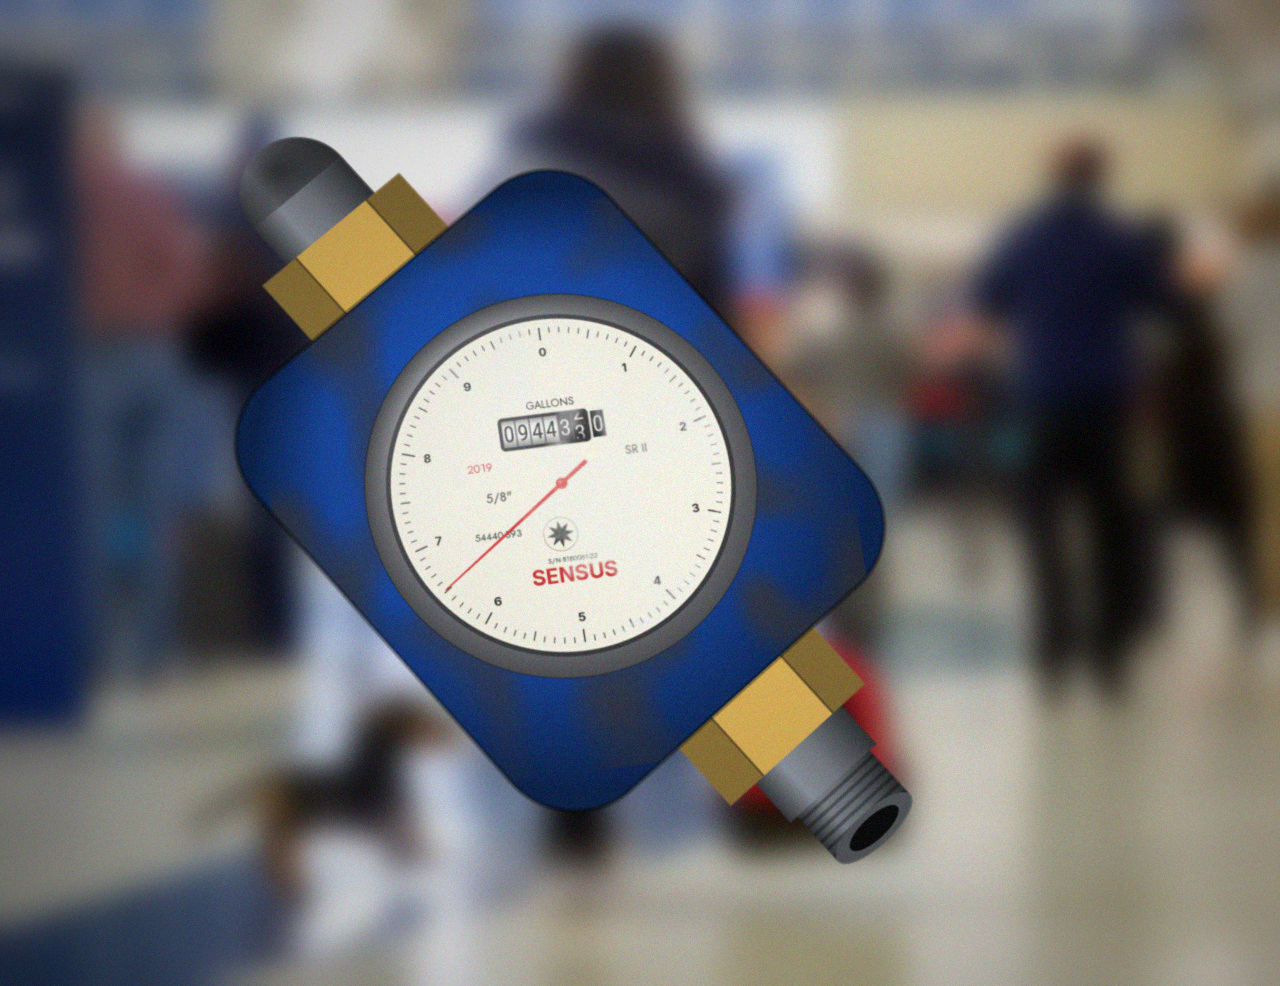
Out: gal 944326.5
